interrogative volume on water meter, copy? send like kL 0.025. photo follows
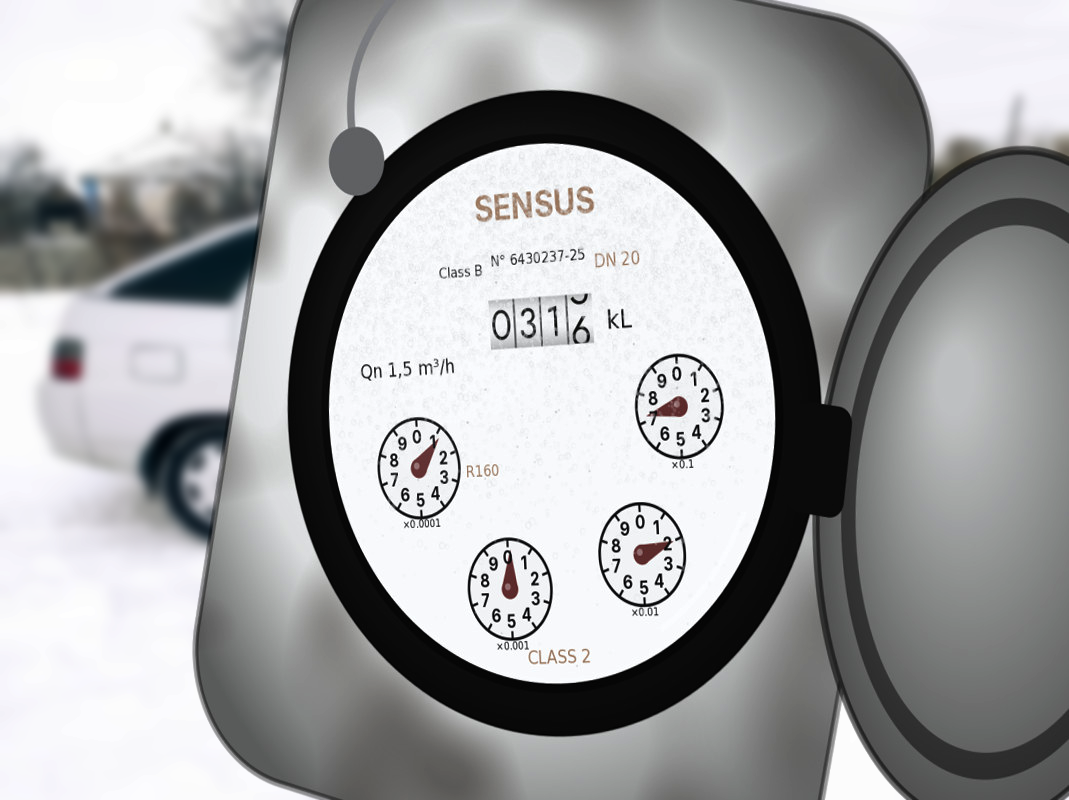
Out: kL 315.7201
